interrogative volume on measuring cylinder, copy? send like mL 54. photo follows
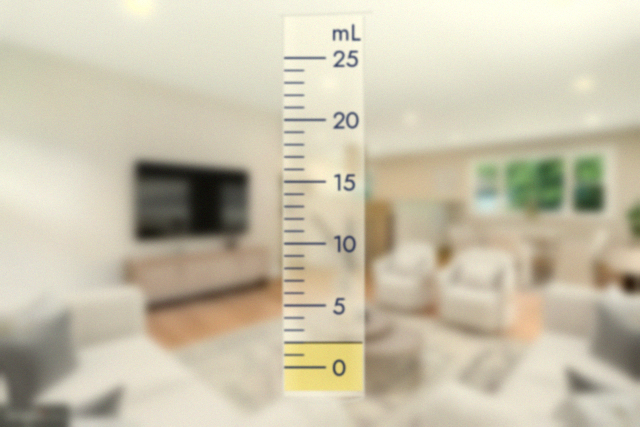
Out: mL 2
